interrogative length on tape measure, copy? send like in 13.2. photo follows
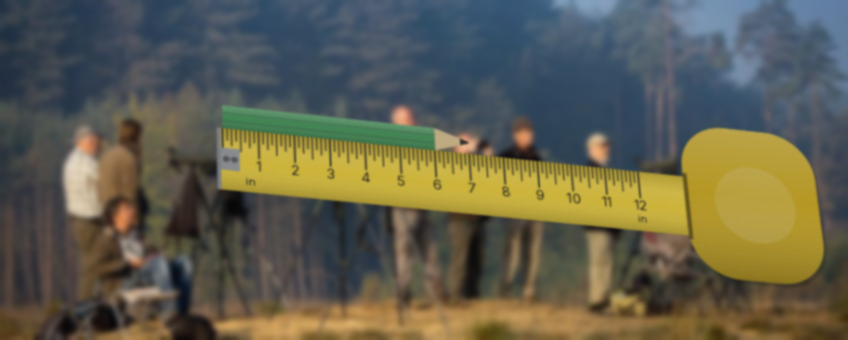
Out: in 7
